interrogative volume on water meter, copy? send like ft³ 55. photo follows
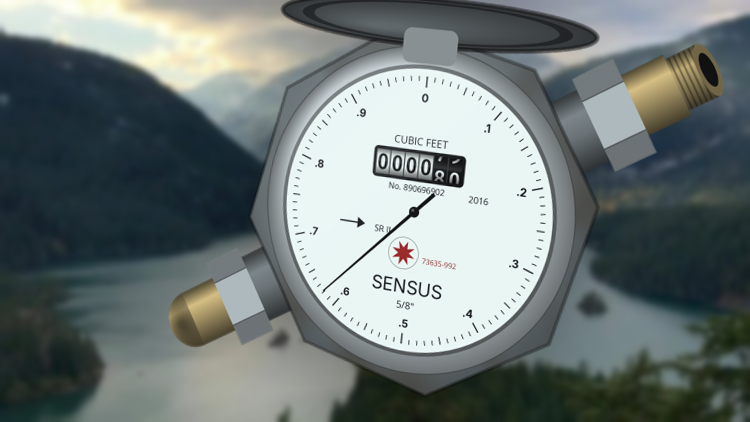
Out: ft³ 79.62
